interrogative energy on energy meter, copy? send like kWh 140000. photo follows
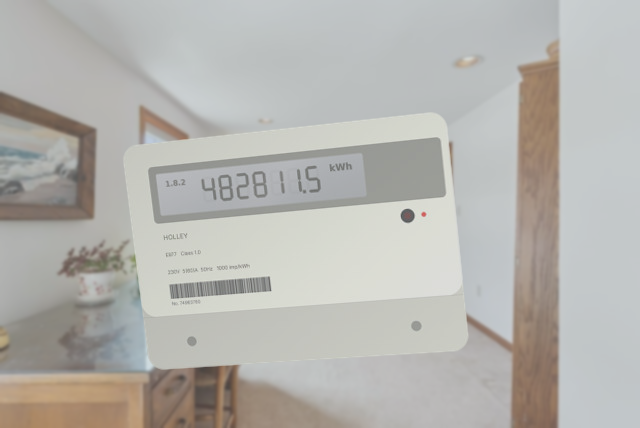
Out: kWh 482811.5
